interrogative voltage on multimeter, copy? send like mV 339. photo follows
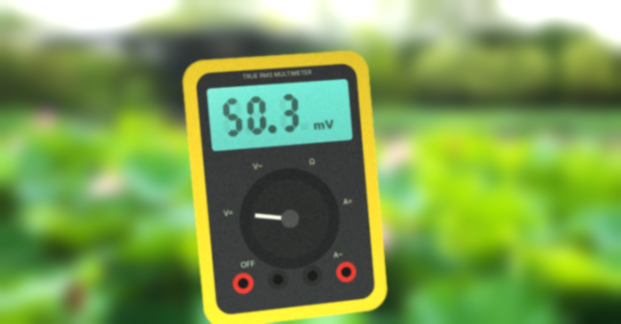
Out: mV 50.3
